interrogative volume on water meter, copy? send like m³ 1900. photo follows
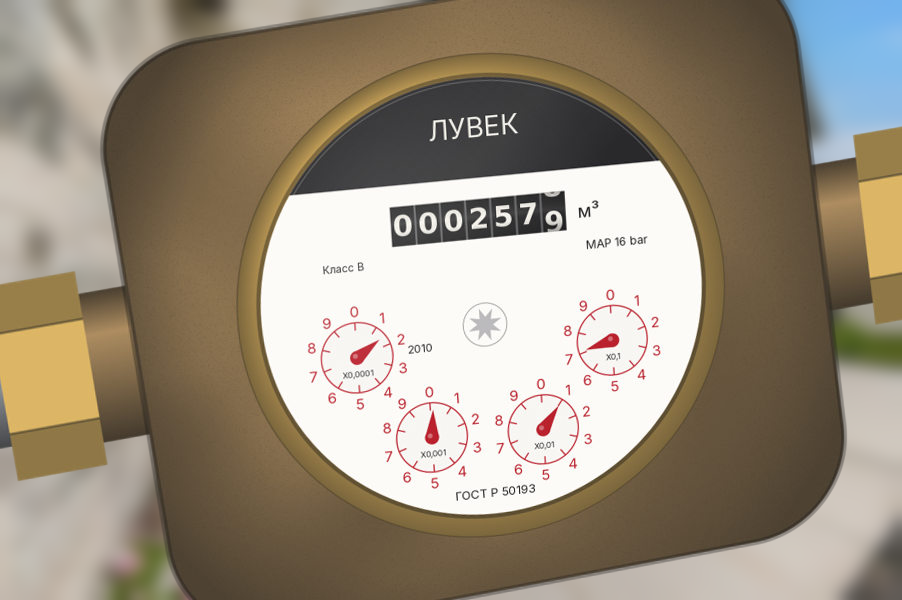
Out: m³ 2578.7101
